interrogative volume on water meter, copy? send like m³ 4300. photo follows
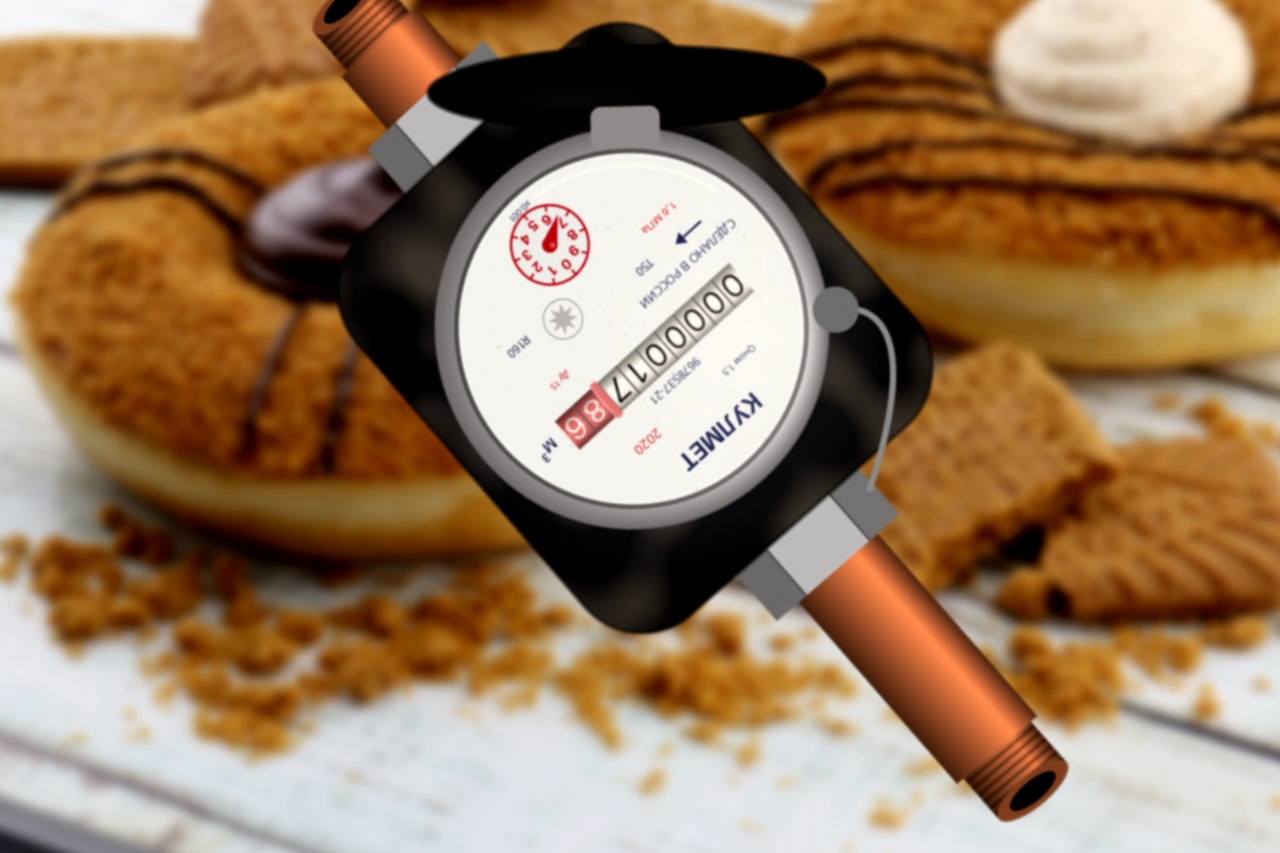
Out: m³ 17.866
